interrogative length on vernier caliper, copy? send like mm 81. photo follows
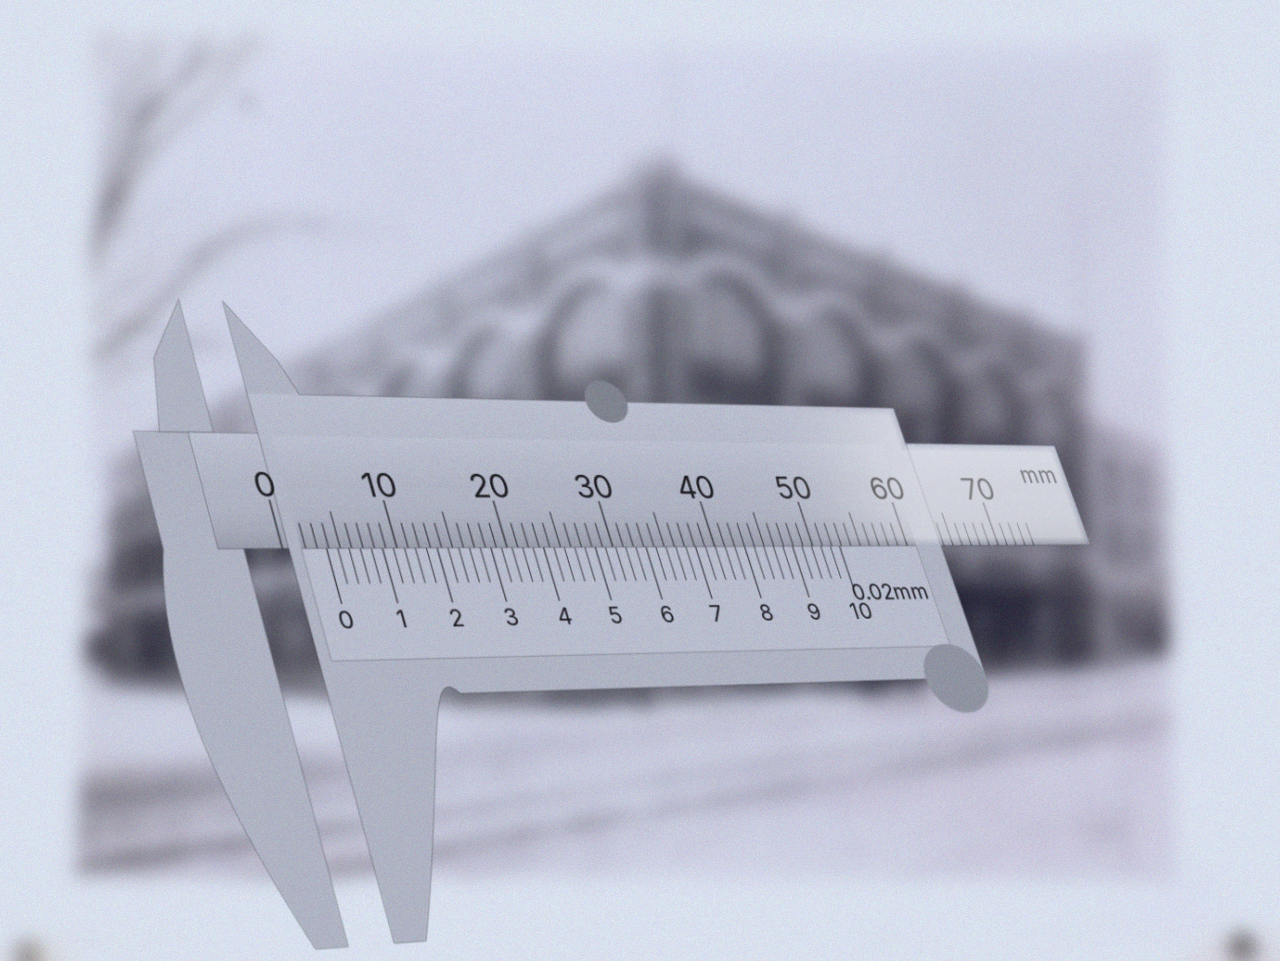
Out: mm 3.8
